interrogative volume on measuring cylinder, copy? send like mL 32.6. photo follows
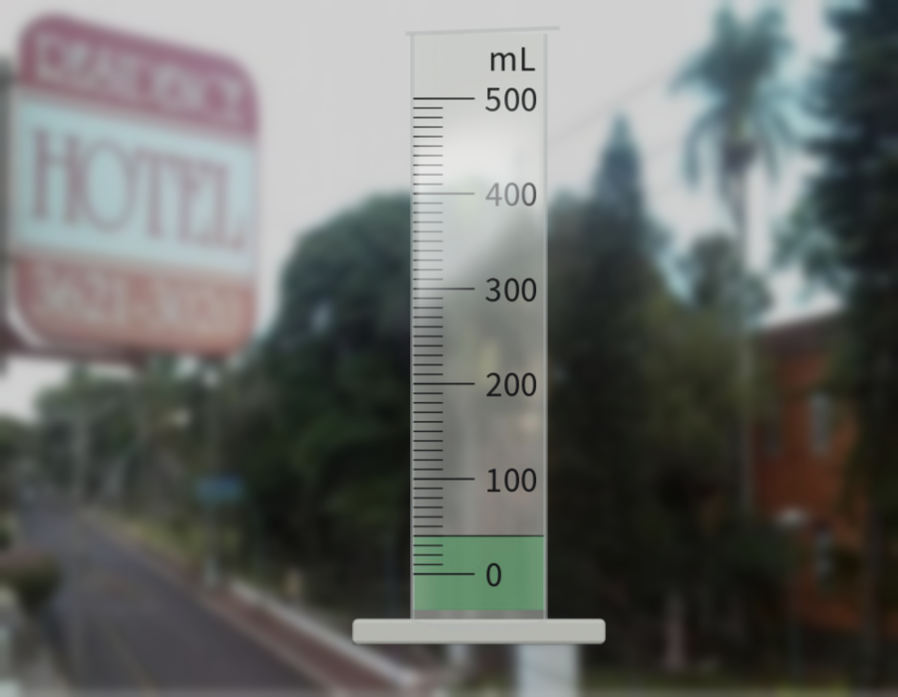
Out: mL 40
